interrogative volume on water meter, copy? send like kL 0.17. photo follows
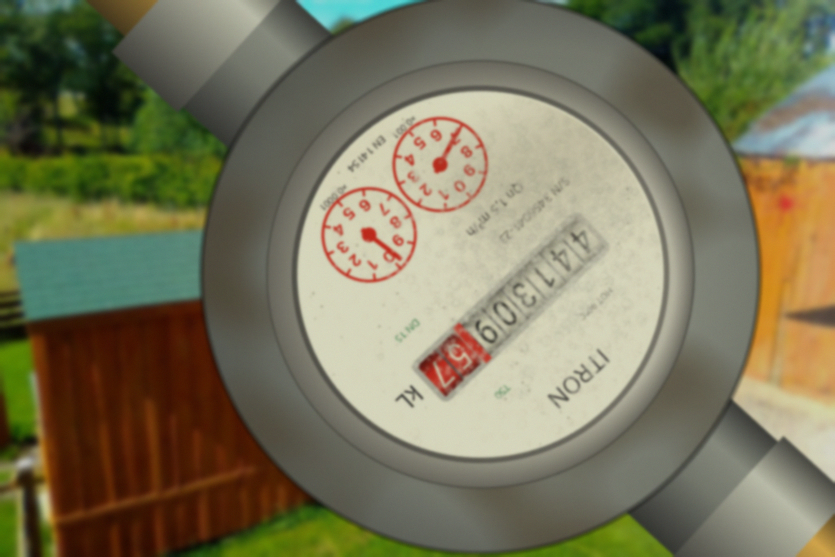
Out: kL 441309.5769
